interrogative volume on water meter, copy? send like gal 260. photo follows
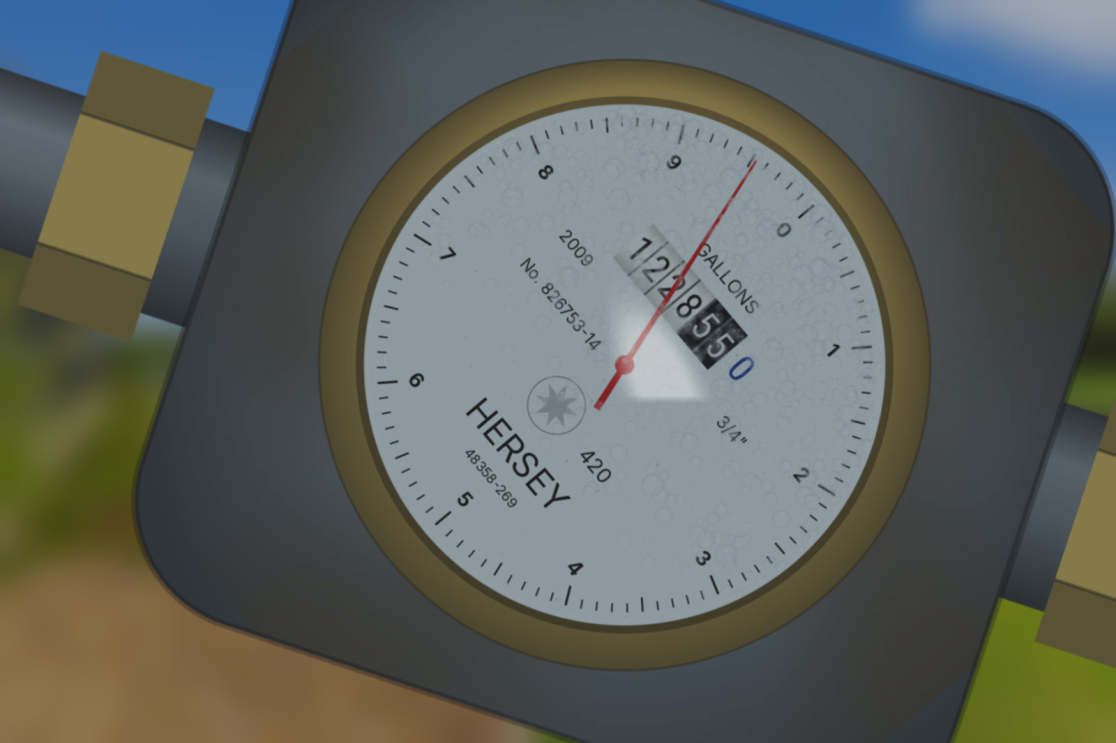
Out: gal 1228549.5
